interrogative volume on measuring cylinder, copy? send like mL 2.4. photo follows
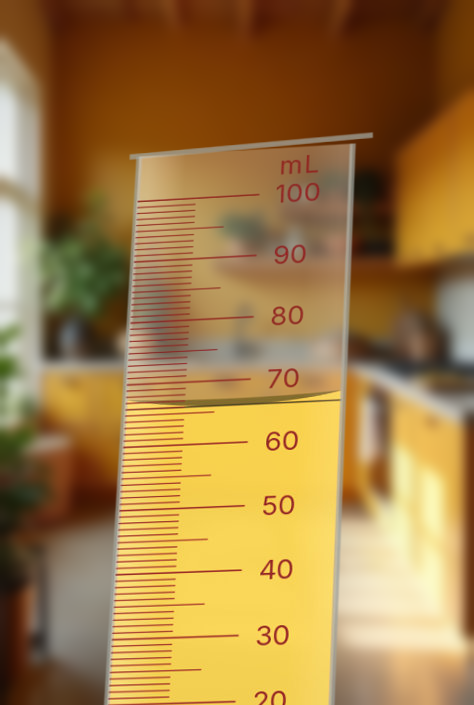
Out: mL 66
